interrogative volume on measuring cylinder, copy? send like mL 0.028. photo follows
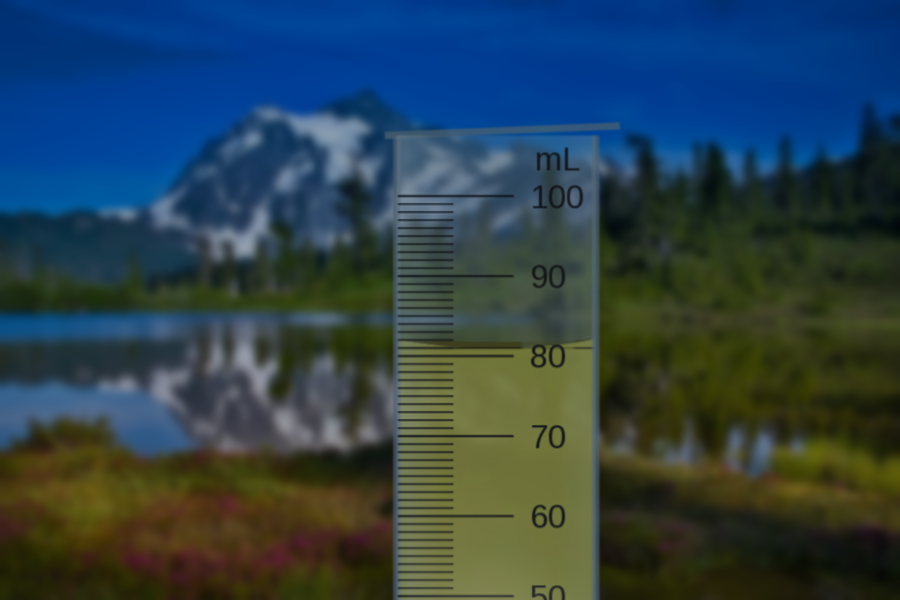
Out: mL 81
